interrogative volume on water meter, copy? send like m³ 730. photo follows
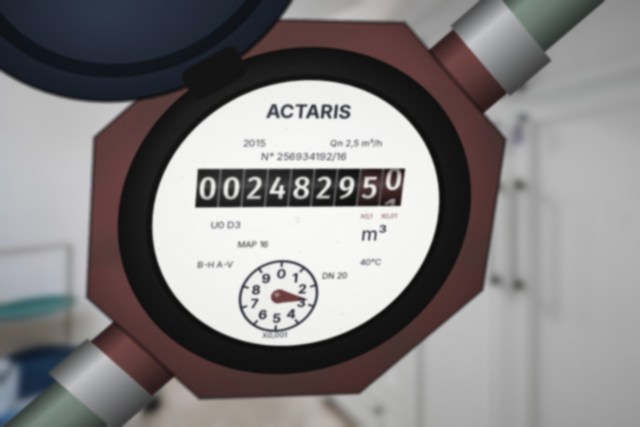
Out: m³ 24829.502
